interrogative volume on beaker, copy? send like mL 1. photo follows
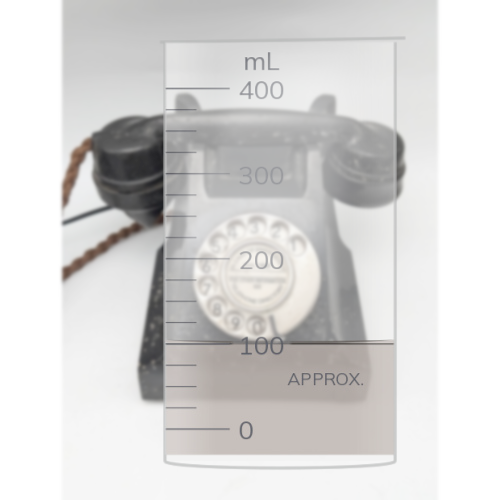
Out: mL 100
